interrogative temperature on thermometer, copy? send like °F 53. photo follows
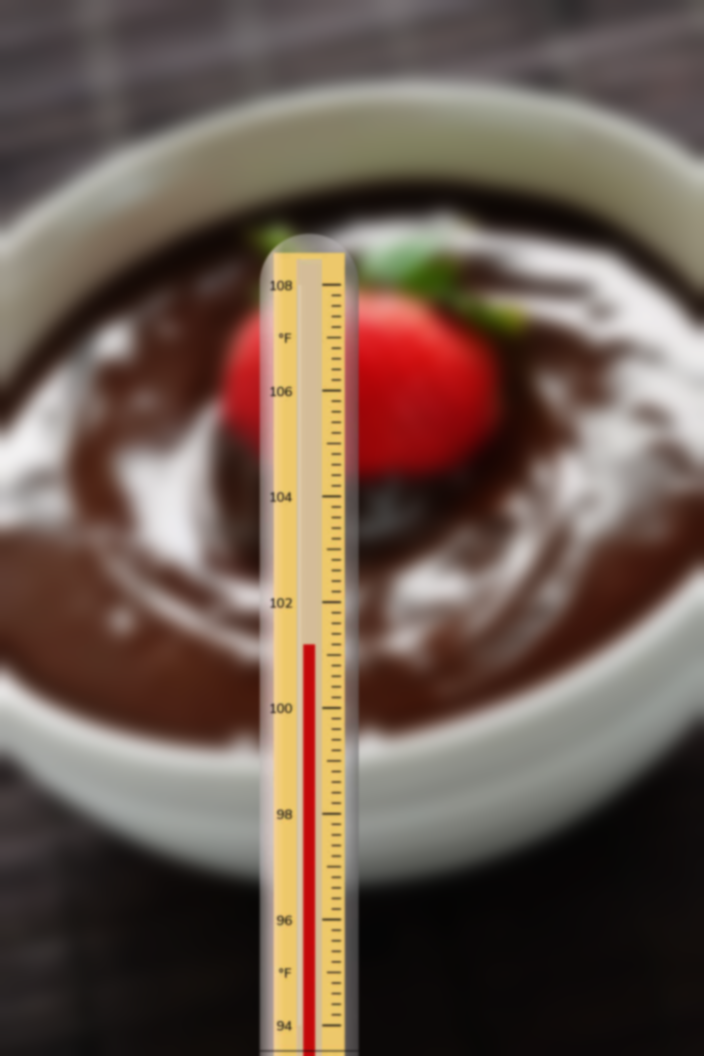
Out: °F 101.2
